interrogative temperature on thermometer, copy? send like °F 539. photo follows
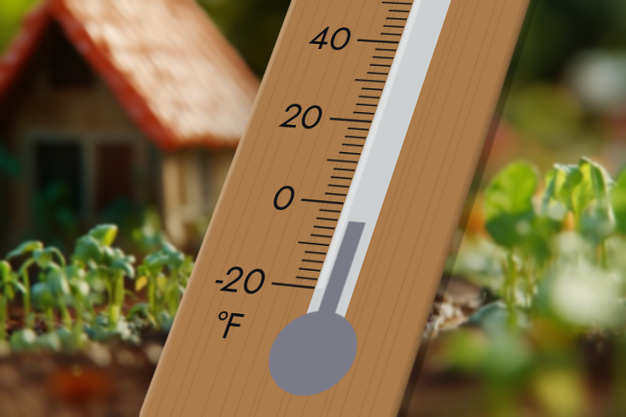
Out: °F -4
